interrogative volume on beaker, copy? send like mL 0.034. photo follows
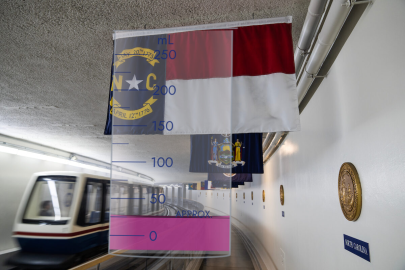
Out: mL 25
